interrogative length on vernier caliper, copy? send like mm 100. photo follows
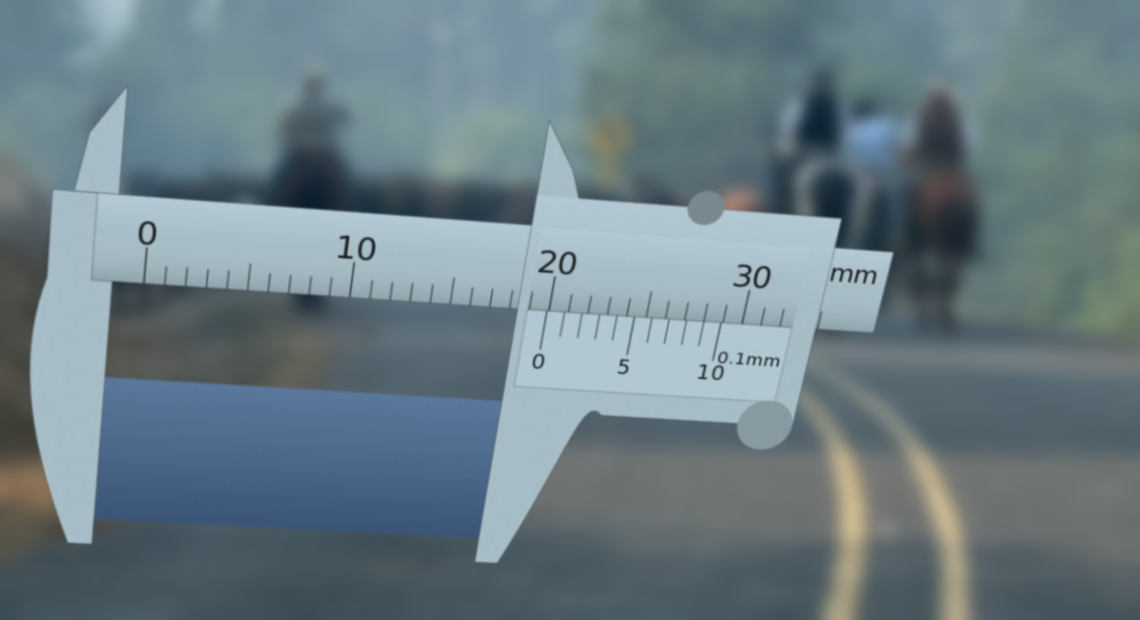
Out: mm 19.9
